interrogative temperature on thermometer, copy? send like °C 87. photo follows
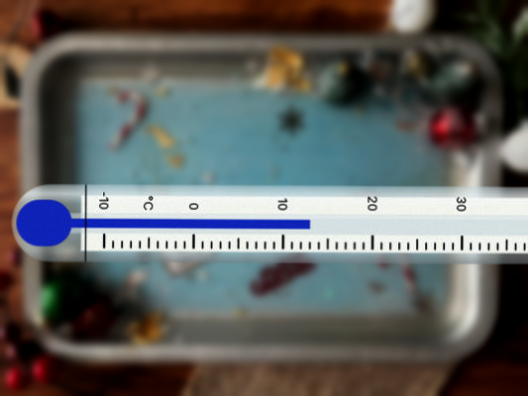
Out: °C 13
